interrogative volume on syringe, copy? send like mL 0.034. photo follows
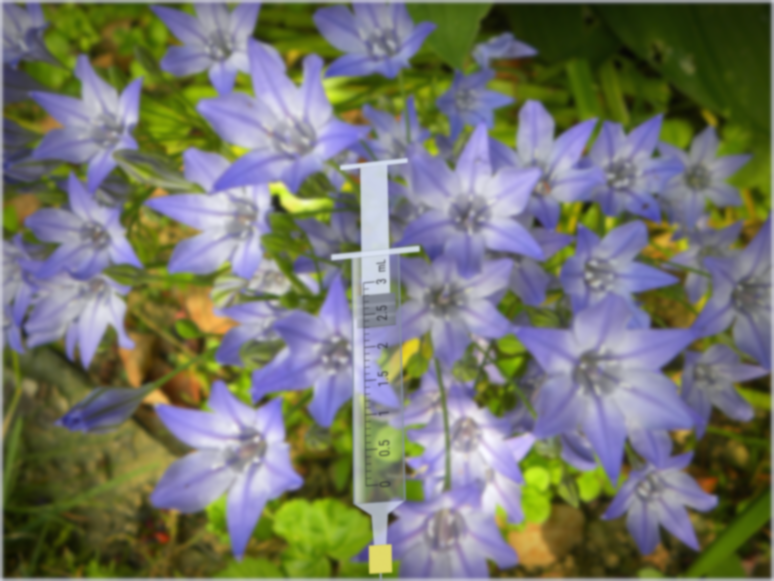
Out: mL 2.3
